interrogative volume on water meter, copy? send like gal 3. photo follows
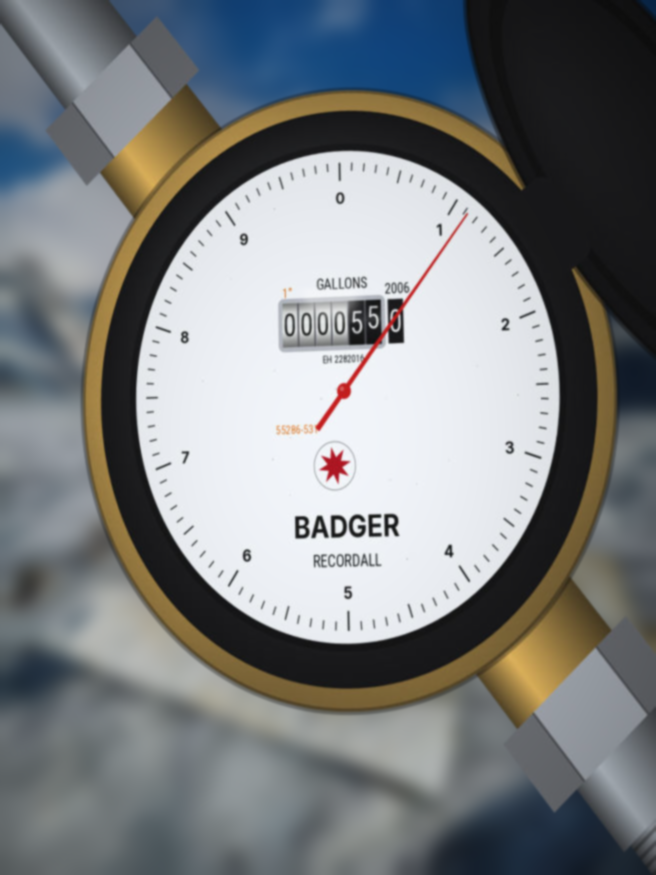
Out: gal 551.1
